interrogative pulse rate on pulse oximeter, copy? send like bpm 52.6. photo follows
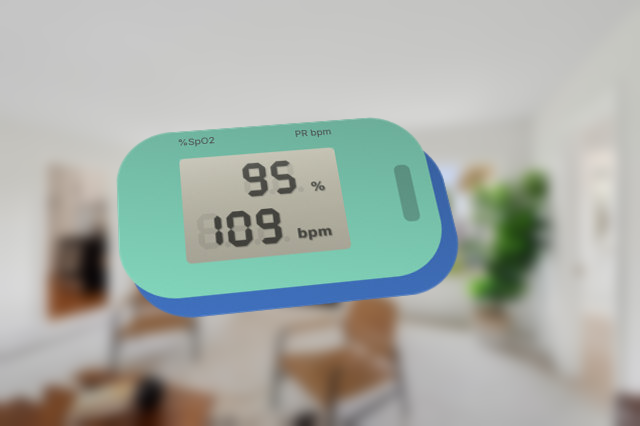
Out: bpm 109
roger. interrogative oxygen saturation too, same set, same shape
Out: % 95
